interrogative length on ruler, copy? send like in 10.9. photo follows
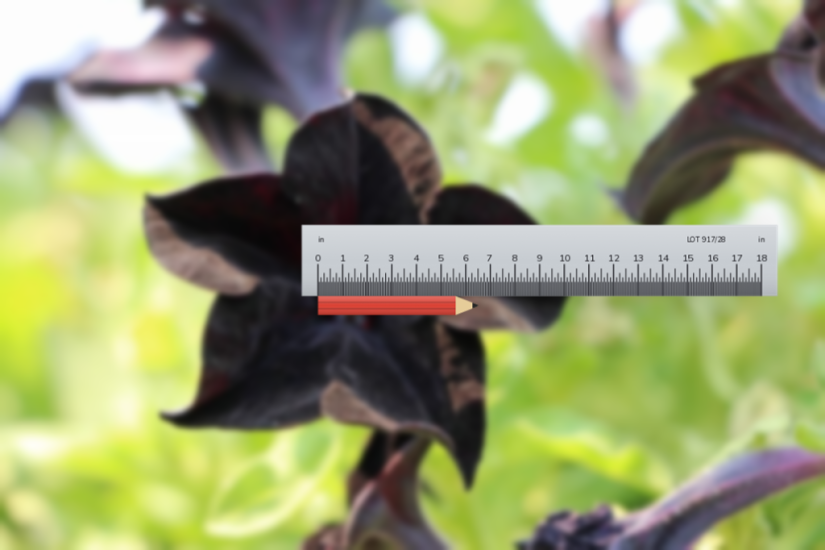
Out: in 6.5
